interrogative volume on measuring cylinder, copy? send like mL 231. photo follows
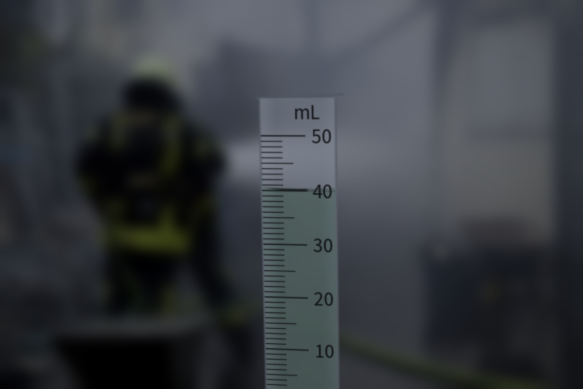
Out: mL 40
